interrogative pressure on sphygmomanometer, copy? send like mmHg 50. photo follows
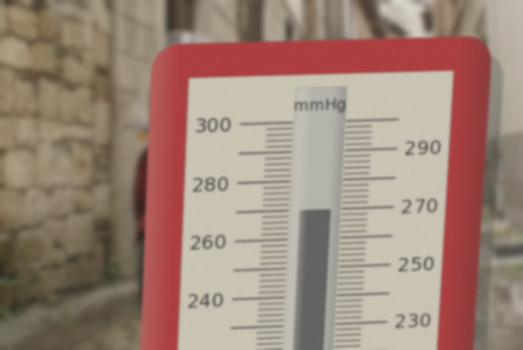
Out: mmHg 270
